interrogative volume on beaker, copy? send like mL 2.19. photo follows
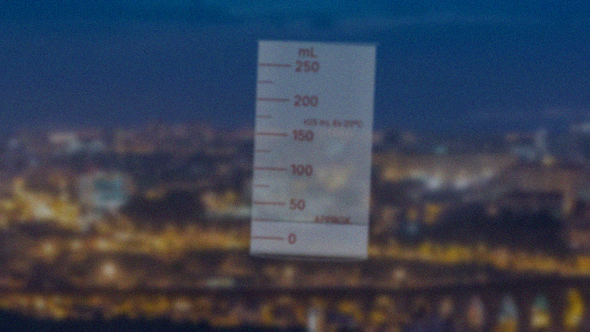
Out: mL 25
